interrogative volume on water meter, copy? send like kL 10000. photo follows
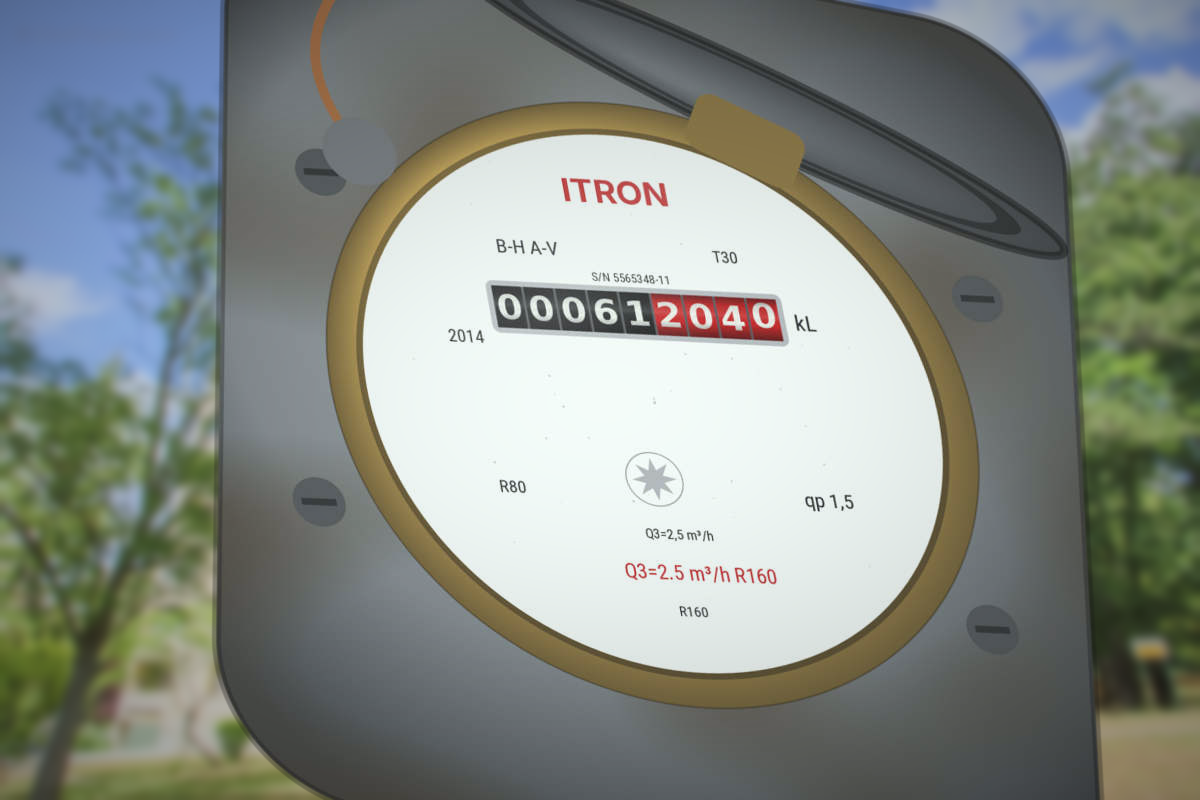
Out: kL 61.2040
